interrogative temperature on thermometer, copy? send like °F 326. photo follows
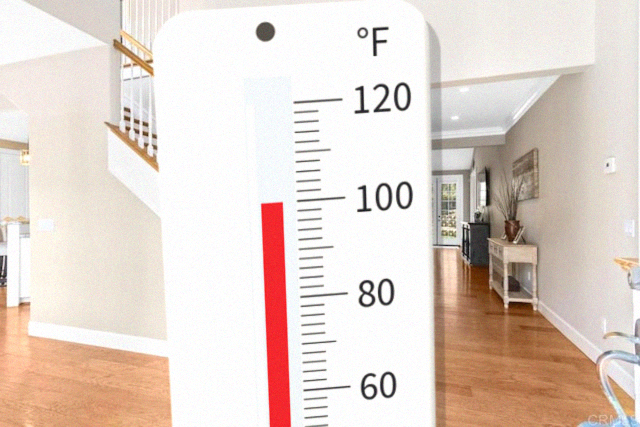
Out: °F 100
